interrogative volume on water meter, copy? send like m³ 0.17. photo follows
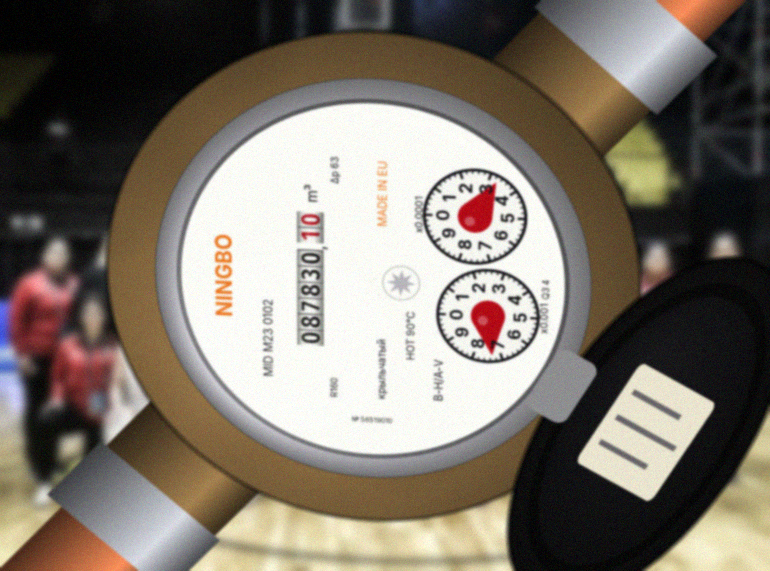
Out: m³ 87830.1073
